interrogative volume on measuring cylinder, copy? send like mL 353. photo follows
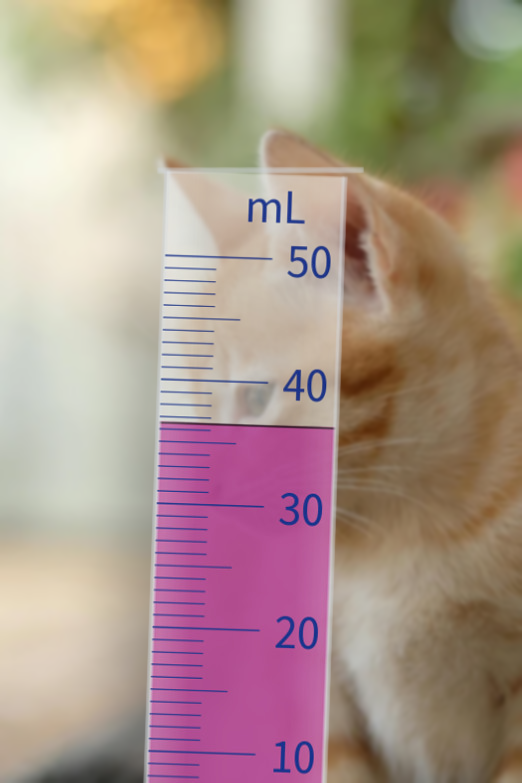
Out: mL 36.5
